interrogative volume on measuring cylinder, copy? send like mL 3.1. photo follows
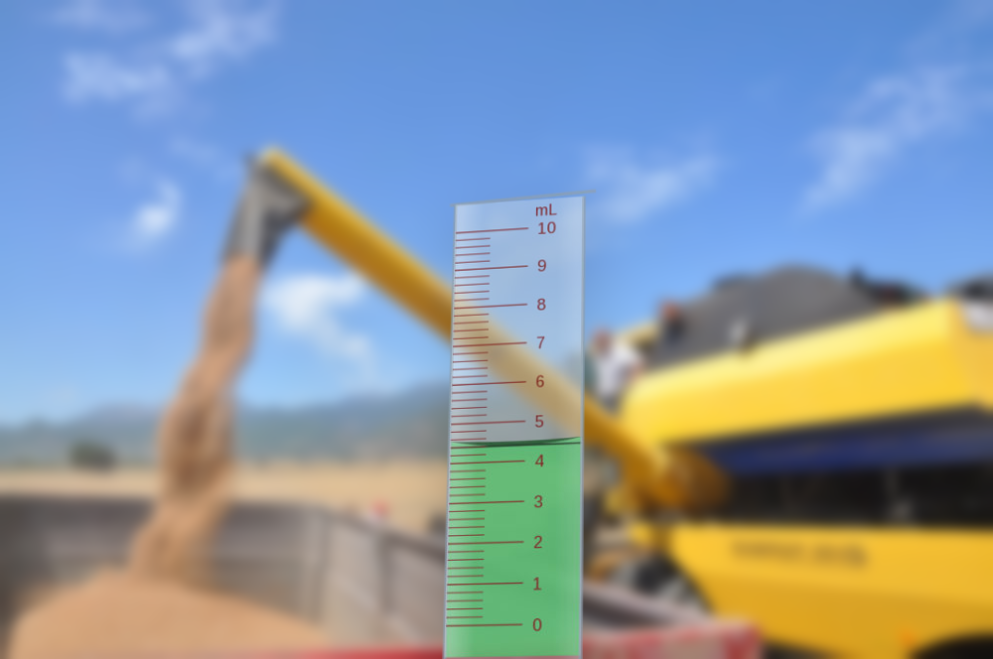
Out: mL 4.4
